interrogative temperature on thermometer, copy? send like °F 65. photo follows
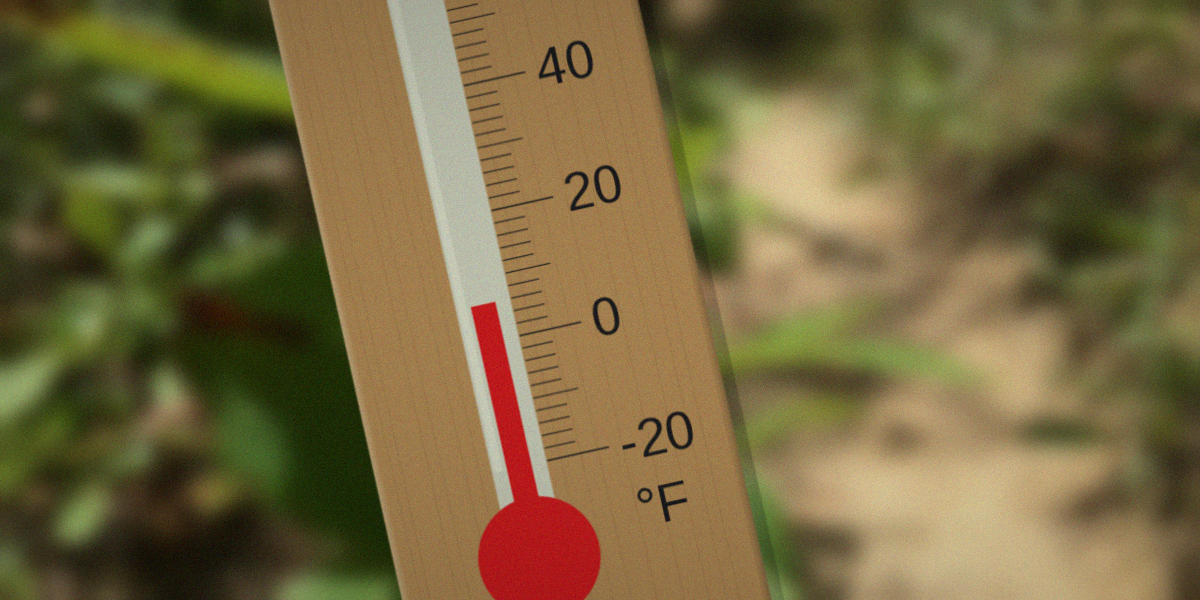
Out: °F 6
